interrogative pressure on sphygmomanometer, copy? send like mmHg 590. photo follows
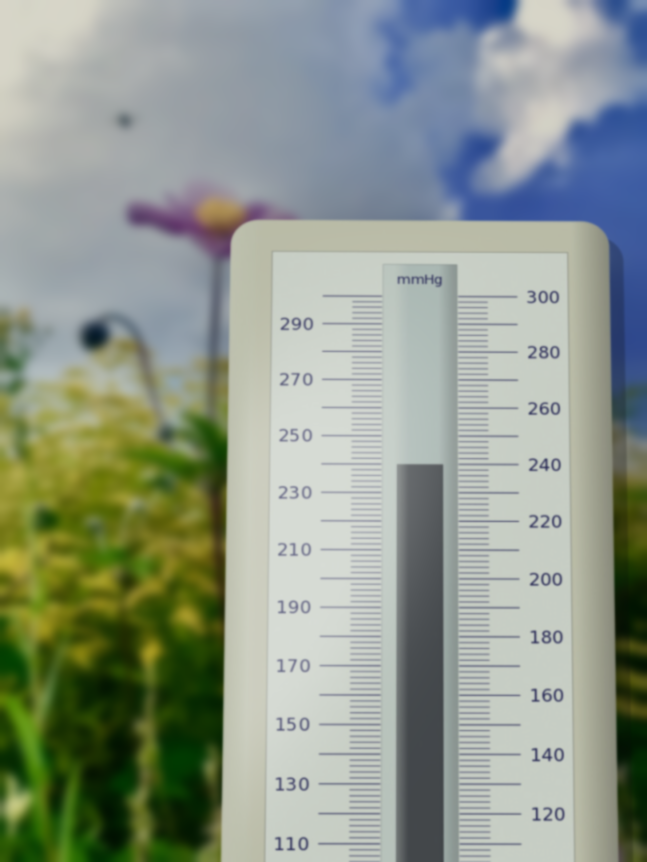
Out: mmHg 240
